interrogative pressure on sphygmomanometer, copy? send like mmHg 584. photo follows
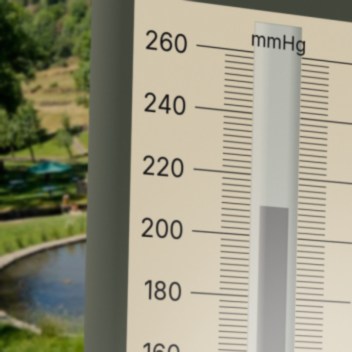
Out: mmHg 210
